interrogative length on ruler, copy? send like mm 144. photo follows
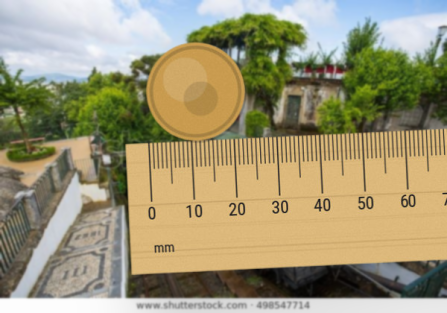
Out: mm 23
